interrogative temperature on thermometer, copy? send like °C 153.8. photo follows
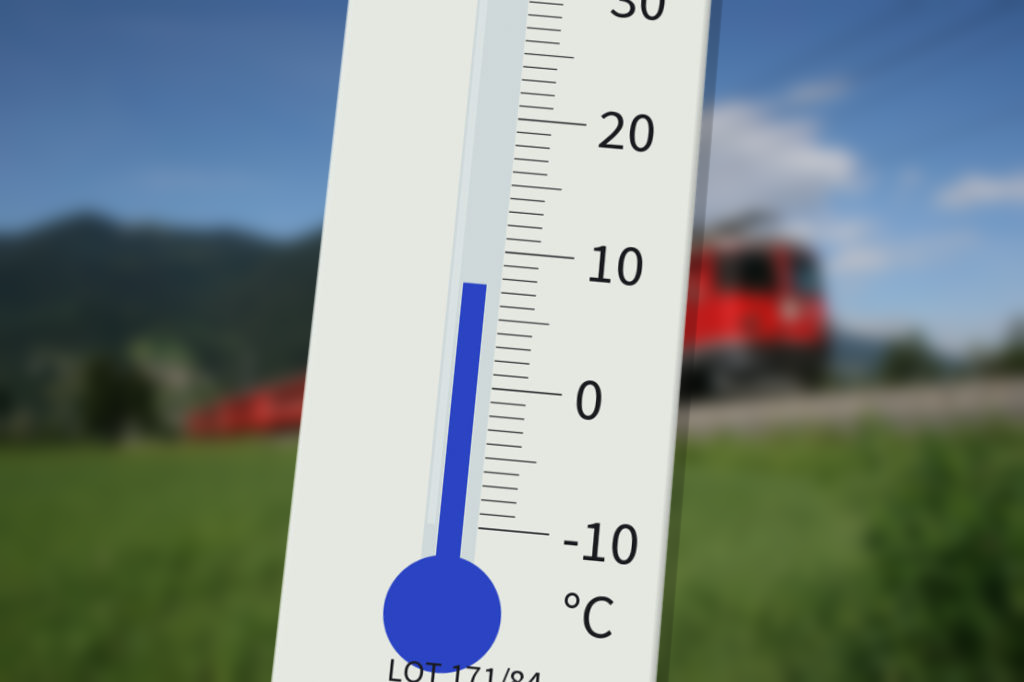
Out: °C 7.5
